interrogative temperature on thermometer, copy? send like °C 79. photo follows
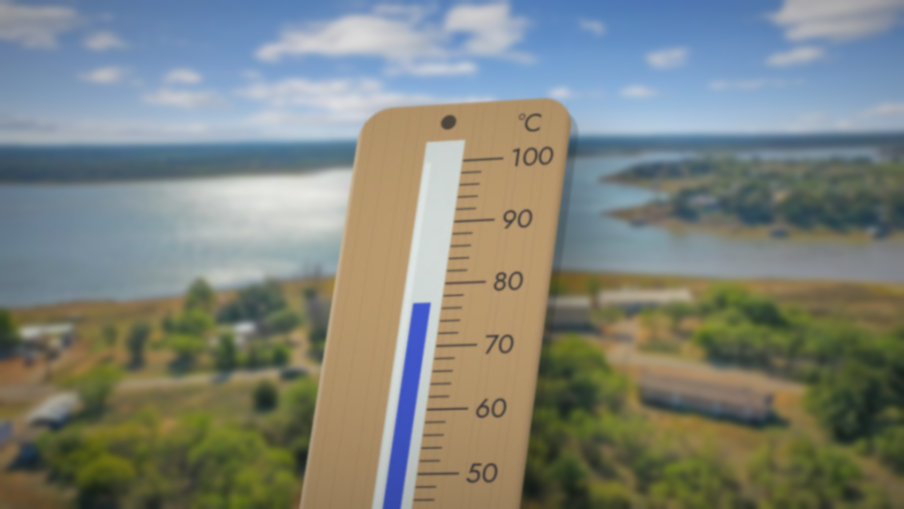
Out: °C 77
